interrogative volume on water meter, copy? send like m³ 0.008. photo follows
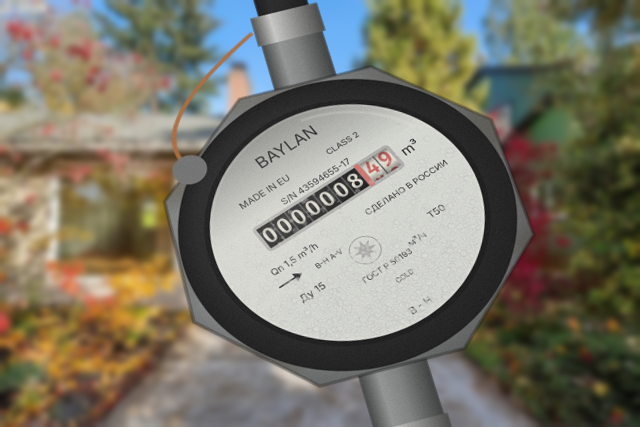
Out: m³ 8.49
